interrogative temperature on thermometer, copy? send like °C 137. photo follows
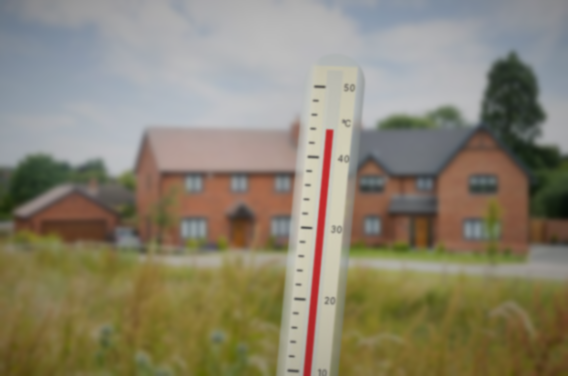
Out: °C 44
